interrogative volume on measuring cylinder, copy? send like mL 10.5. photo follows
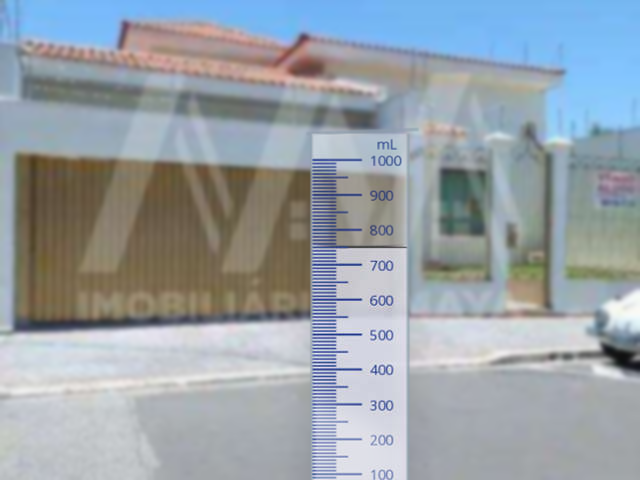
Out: mL 750
